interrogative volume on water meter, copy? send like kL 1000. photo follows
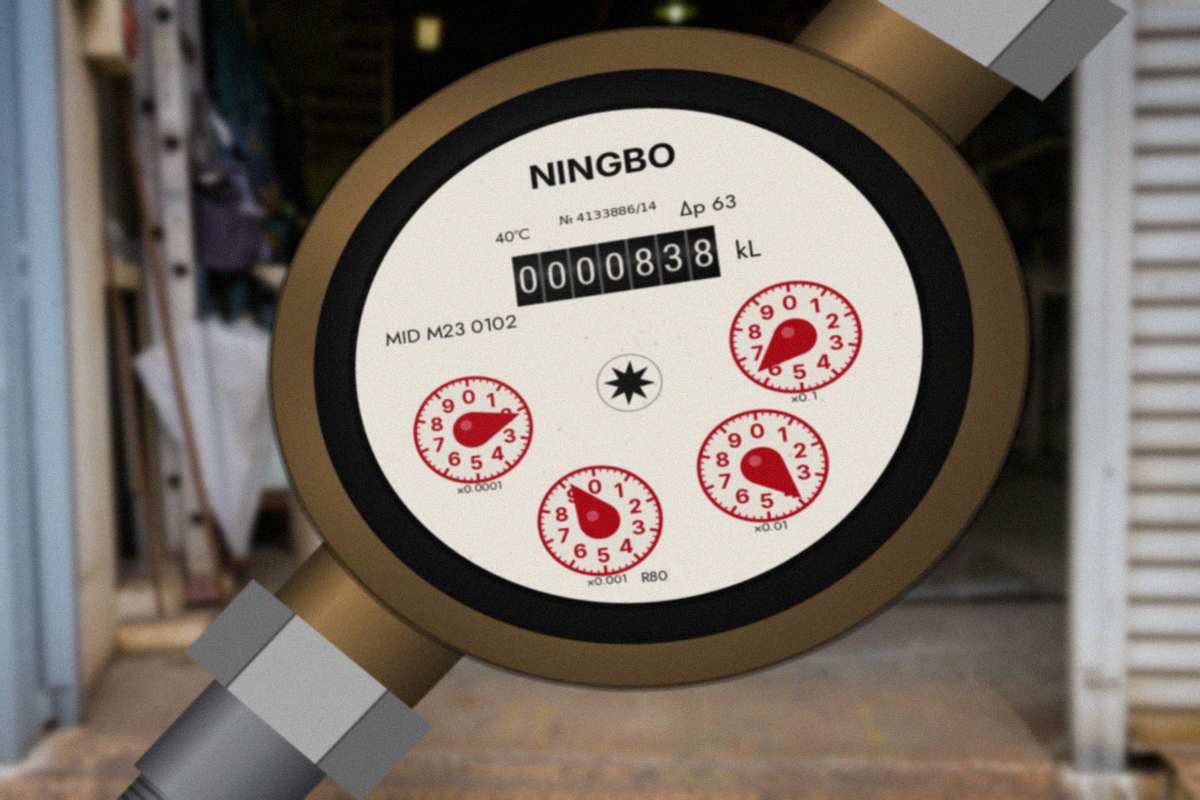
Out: kL 838.6392
